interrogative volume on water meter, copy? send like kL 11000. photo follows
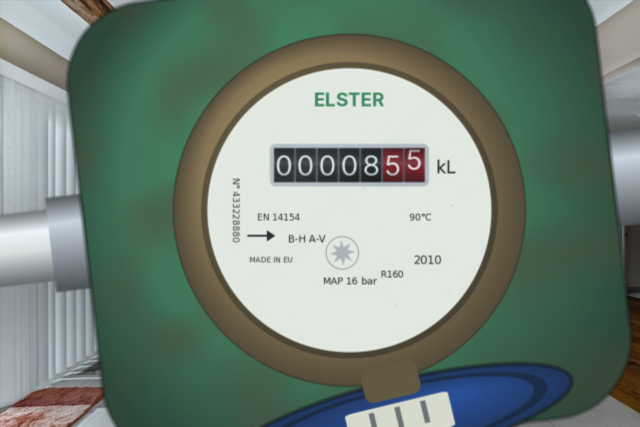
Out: kL 8.55
